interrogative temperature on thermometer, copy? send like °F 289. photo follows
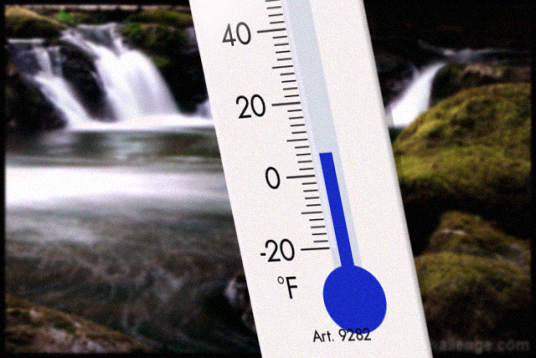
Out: °F 6
